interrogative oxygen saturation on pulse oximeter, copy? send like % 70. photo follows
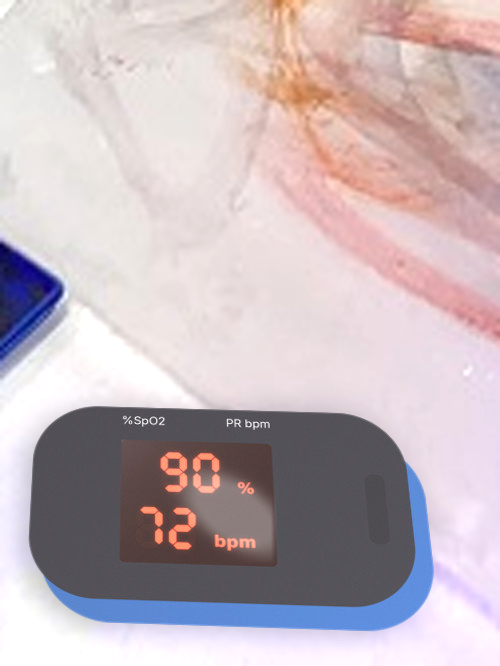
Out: % 90
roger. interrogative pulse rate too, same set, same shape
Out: bpm 72
